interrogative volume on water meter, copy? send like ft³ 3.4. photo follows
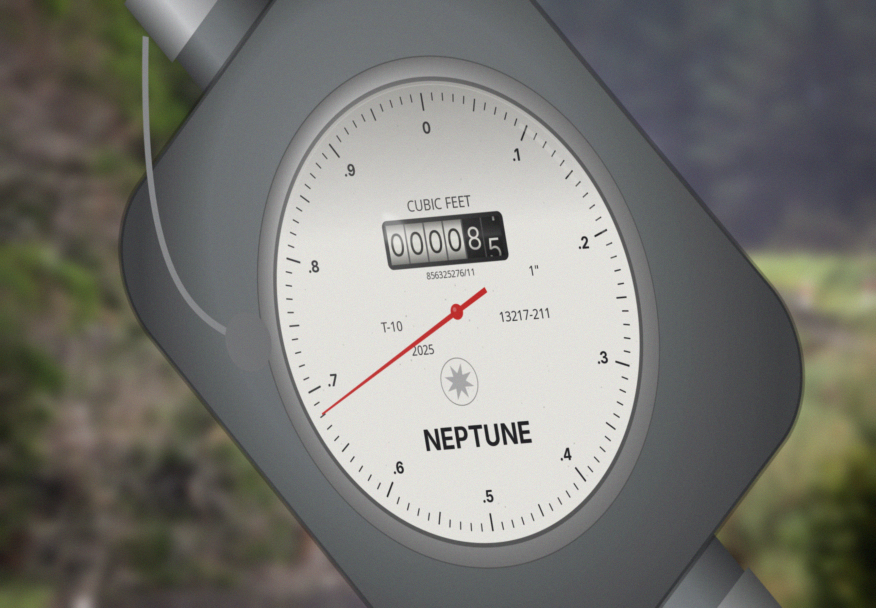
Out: ft³ 84.68
